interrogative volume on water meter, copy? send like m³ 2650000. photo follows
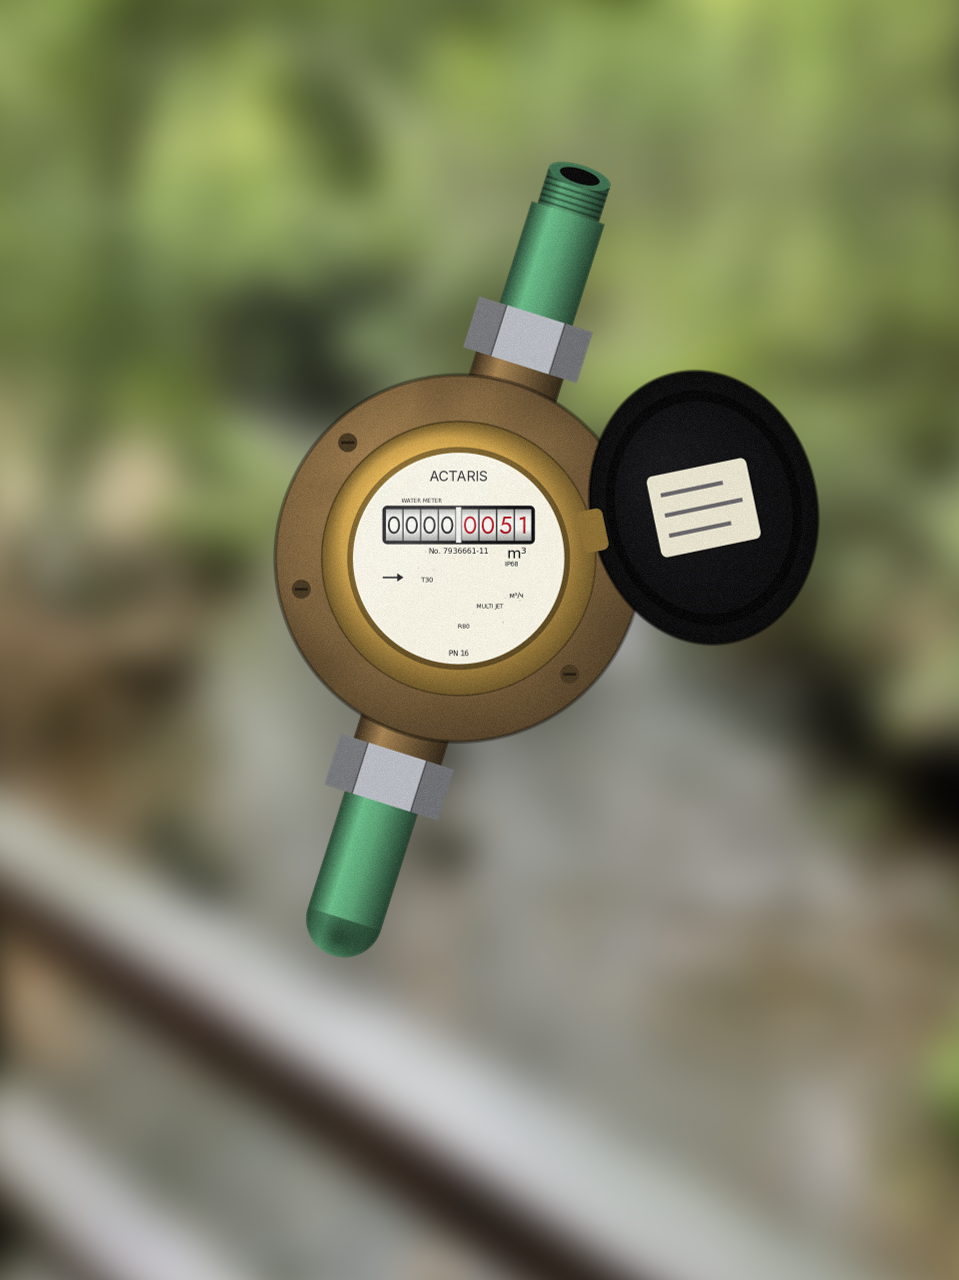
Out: m³ 0.0051
